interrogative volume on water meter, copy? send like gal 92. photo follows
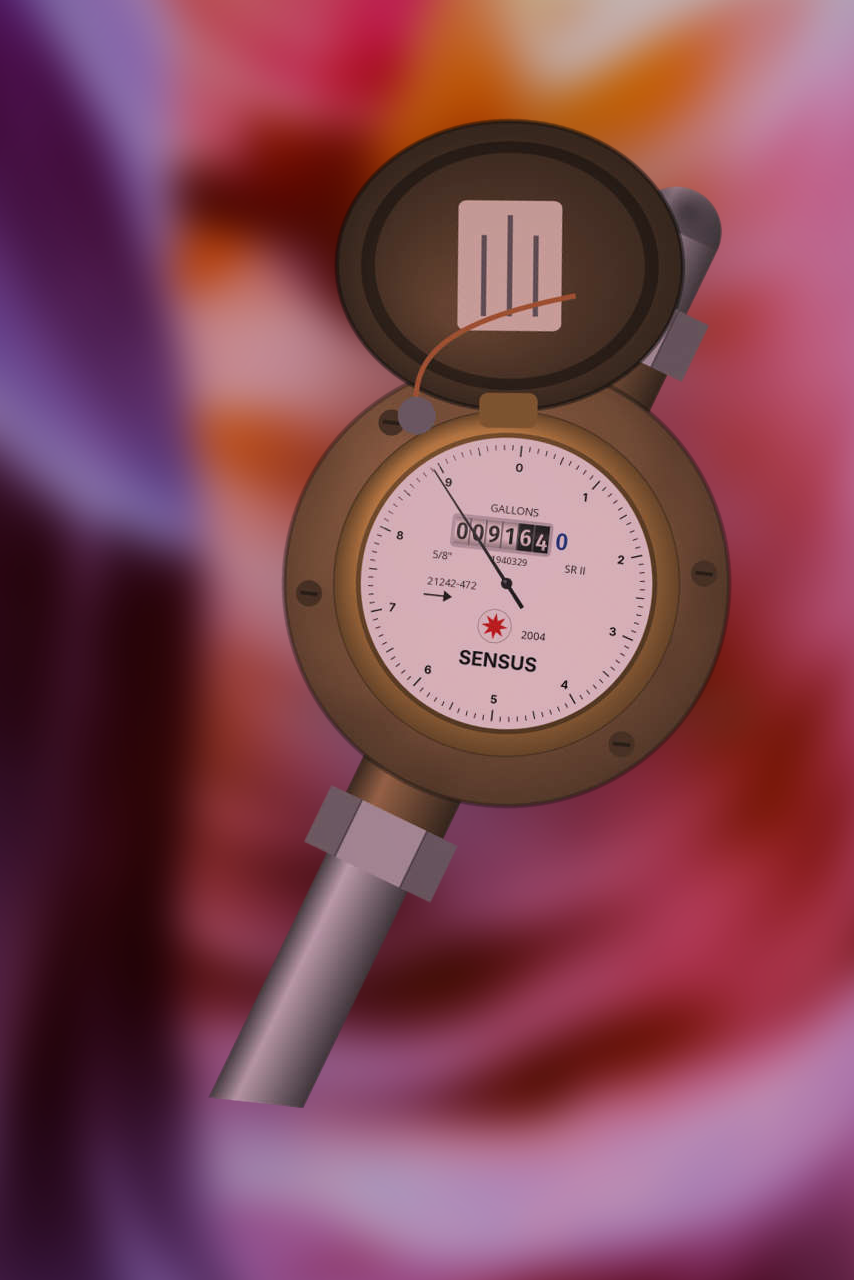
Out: gal 91638.9
